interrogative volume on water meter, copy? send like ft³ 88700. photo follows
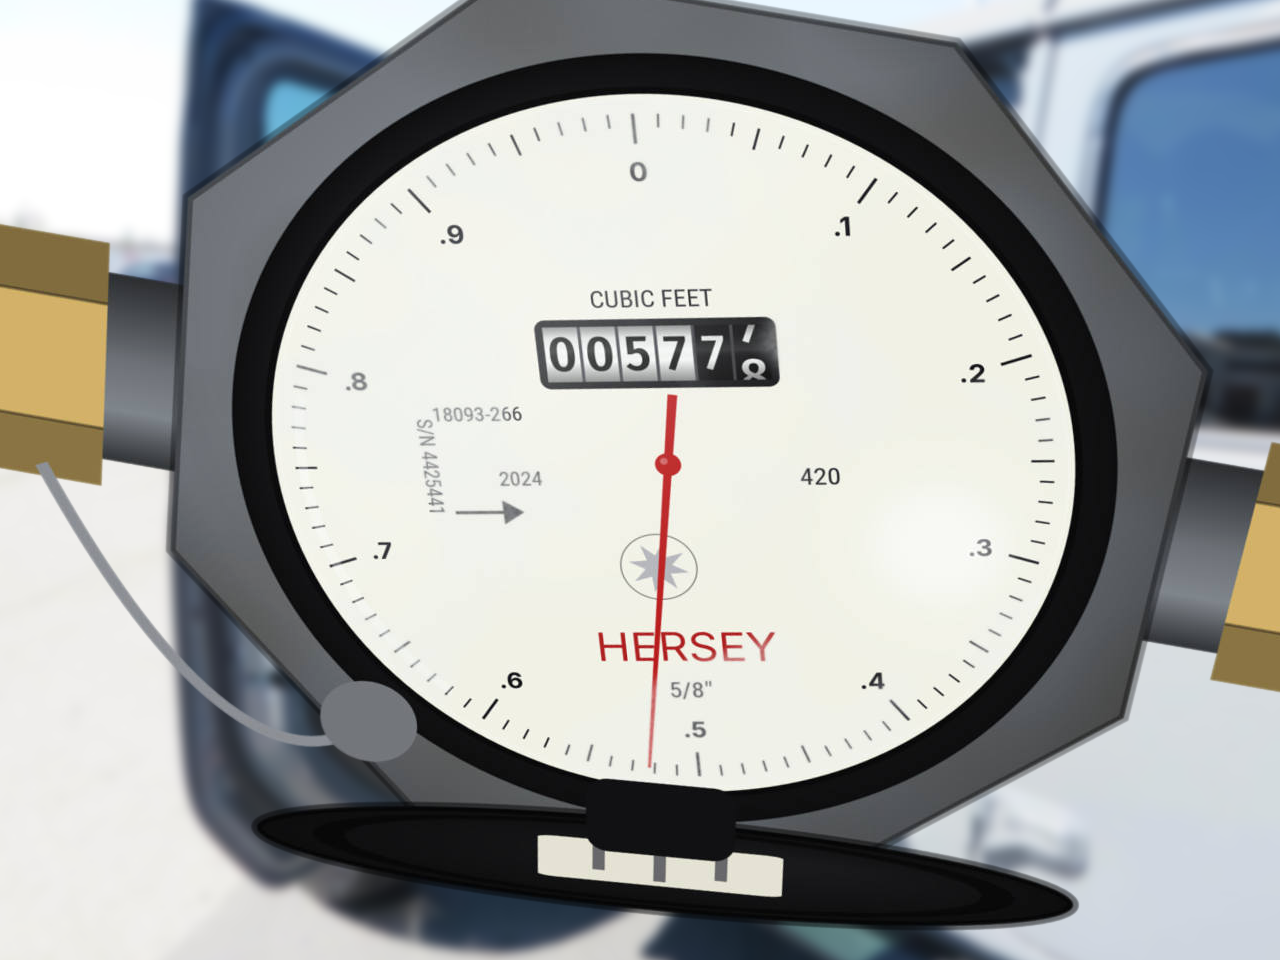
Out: ft³ 5777.52
